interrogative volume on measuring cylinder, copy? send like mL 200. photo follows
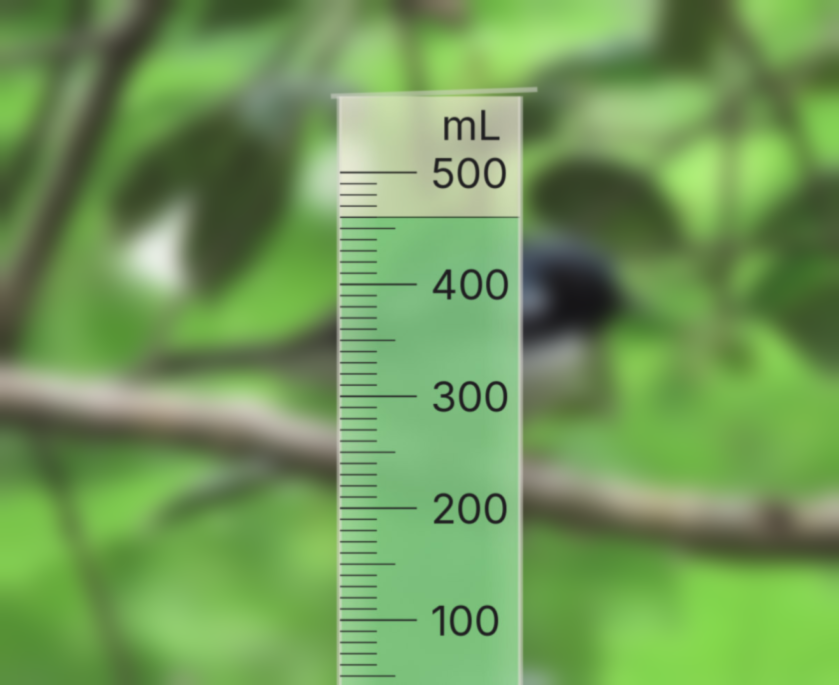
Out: mL 460
